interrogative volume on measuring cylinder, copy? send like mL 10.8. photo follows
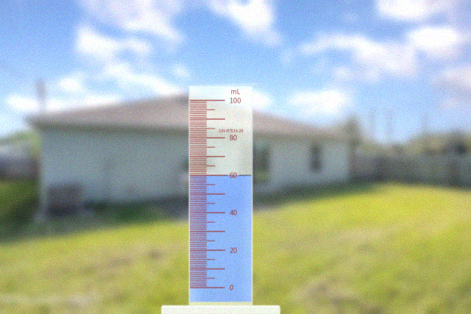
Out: mL 60
